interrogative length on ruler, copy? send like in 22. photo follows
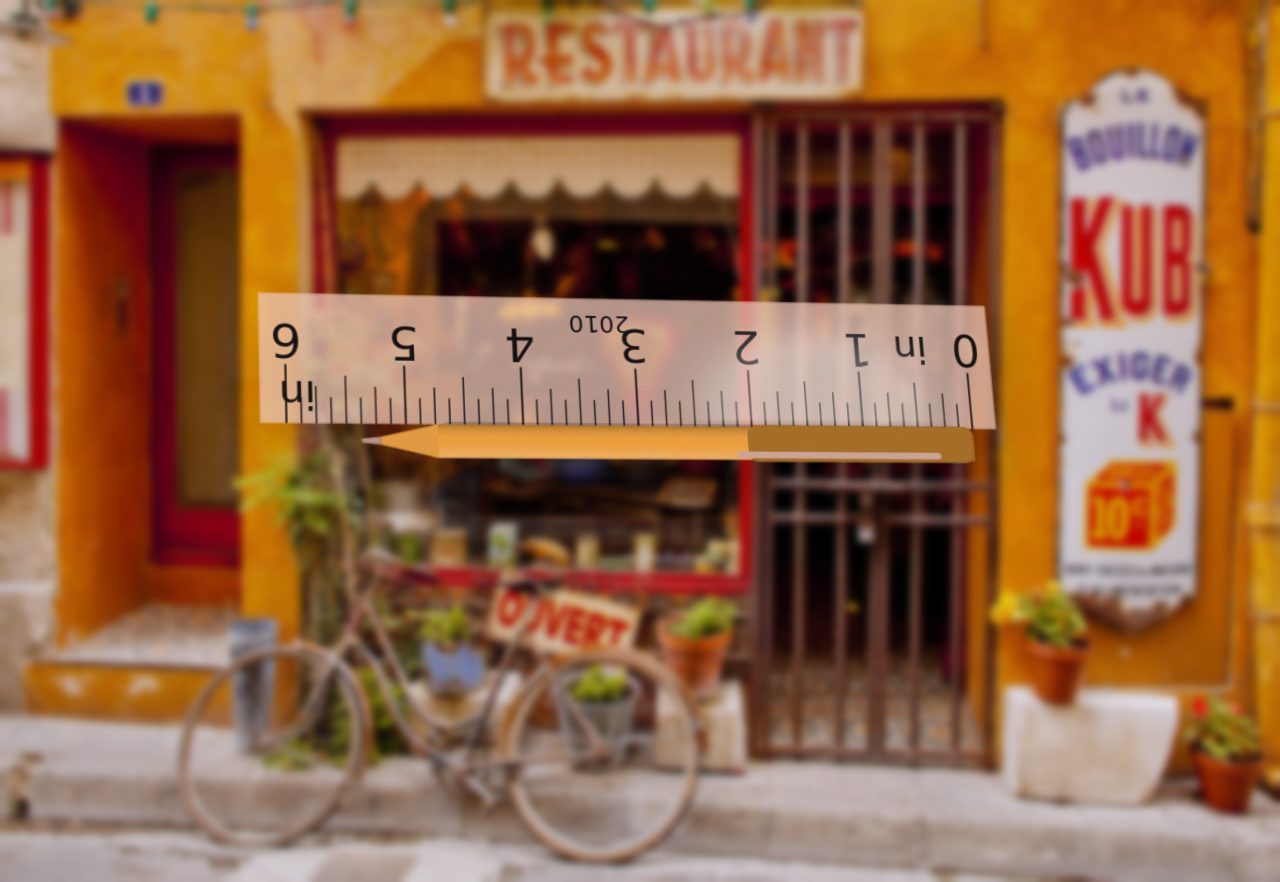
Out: in 5.375
